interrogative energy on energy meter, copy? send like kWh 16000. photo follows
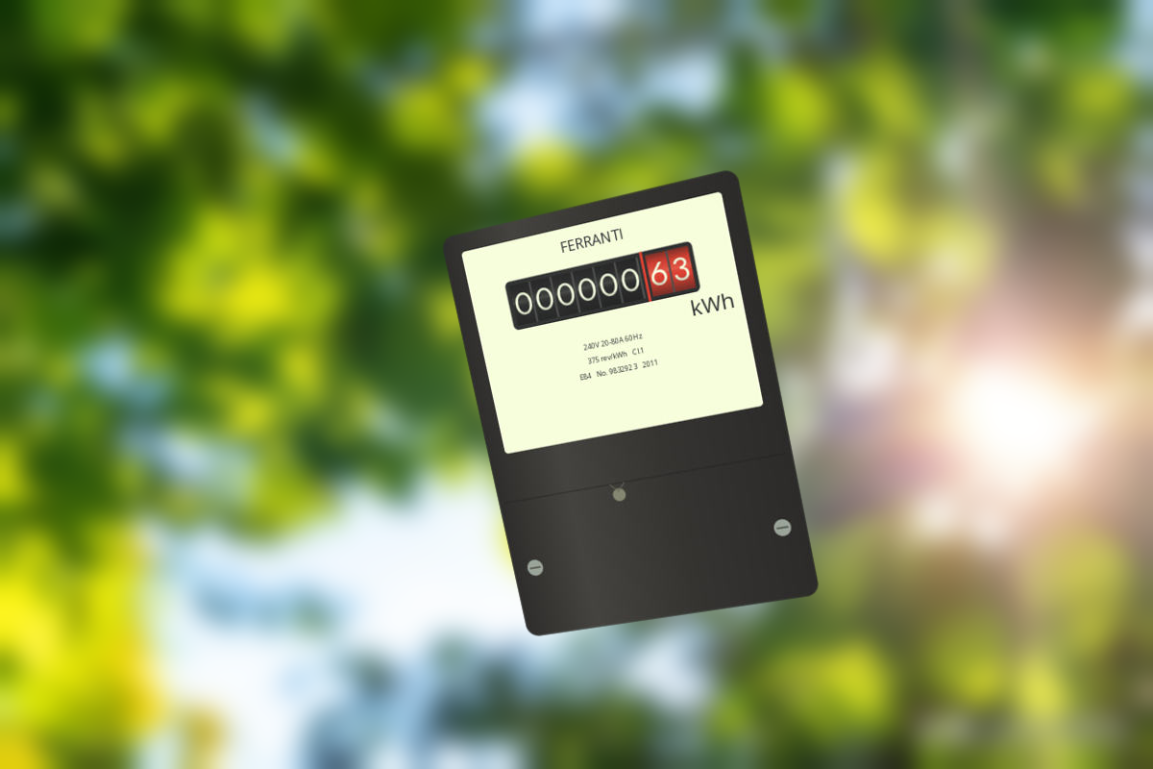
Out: kWh 0.63
